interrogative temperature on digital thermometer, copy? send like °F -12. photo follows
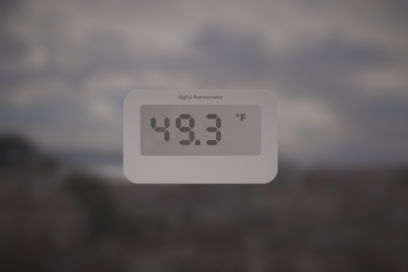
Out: °F 49.3
